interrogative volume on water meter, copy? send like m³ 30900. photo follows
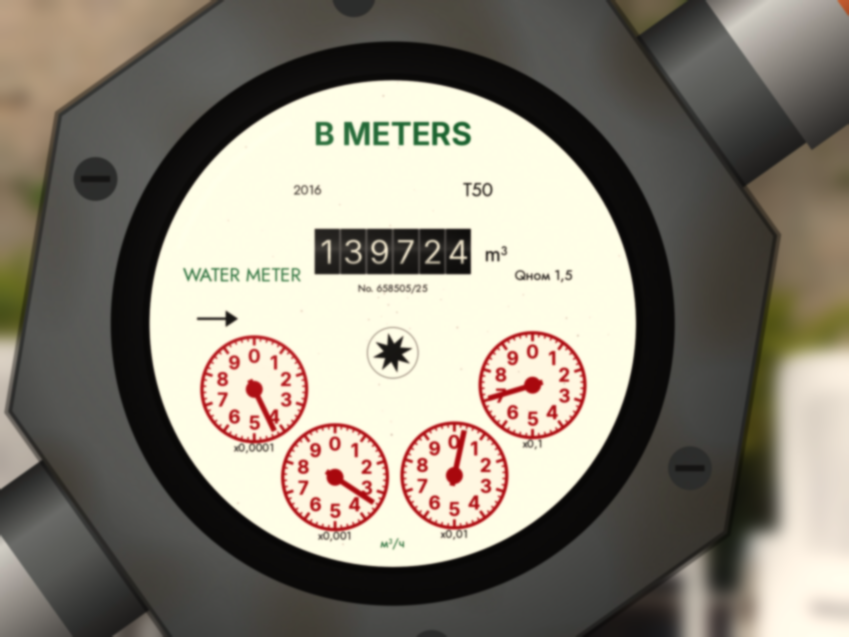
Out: m³ 139724.7034
